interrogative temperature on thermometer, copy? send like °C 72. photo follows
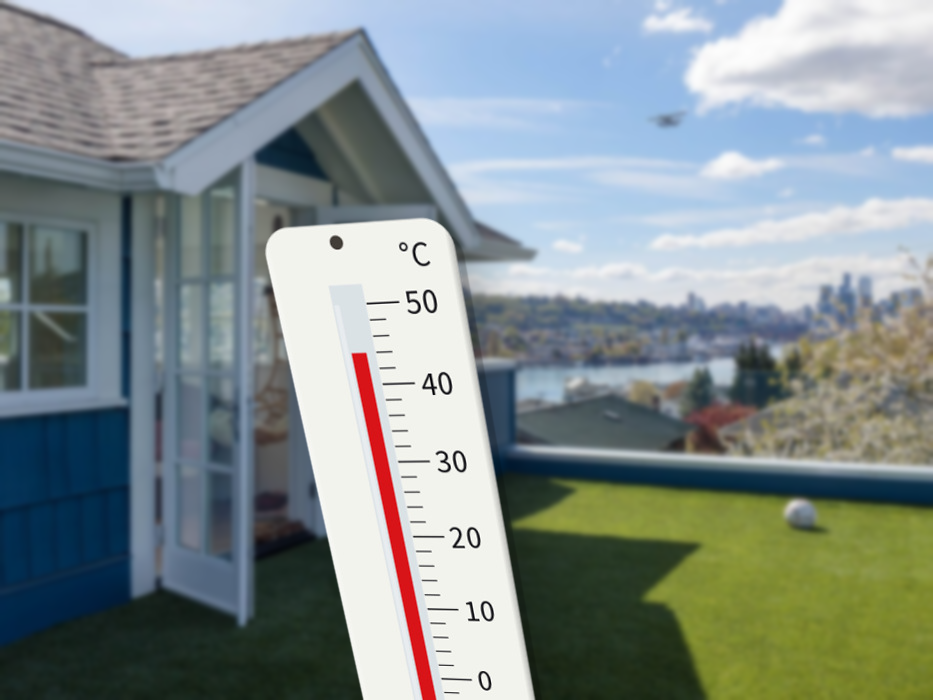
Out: °C 44
